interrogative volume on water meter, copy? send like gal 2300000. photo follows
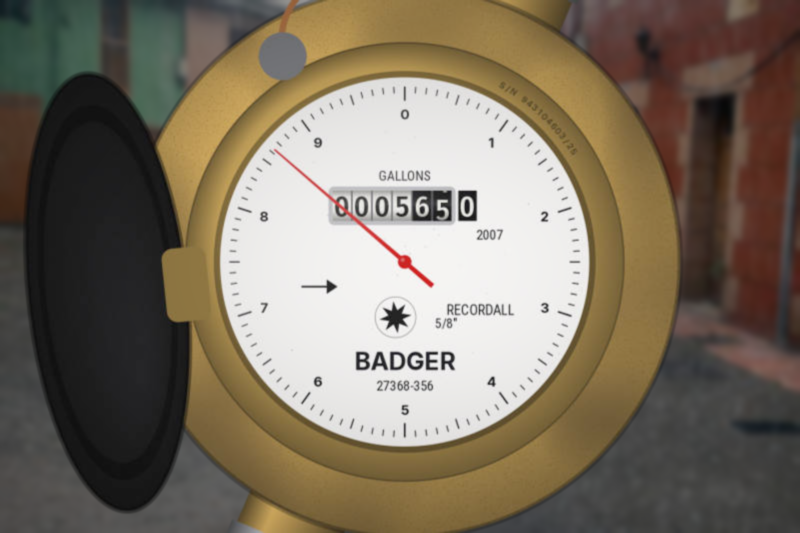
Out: gal 5648.6
